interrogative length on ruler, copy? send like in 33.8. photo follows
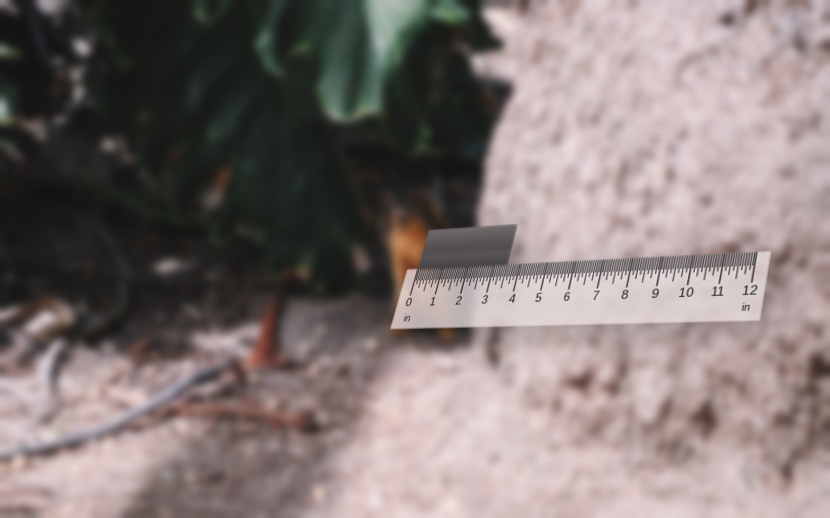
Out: in 3.5
